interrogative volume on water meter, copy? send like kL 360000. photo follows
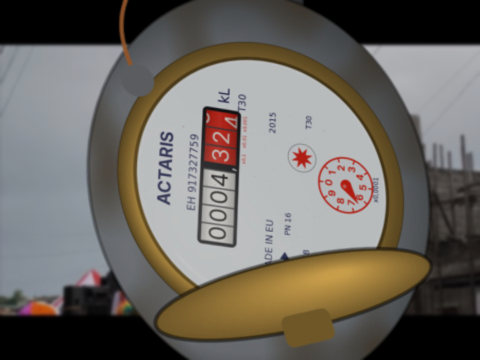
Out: kL 4.3236
